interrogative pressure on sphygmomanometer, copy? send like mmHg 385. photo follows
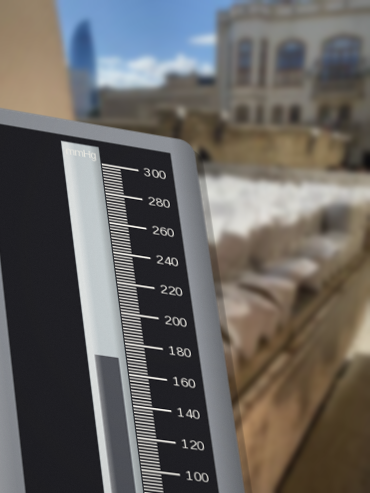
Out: mmHg 170
